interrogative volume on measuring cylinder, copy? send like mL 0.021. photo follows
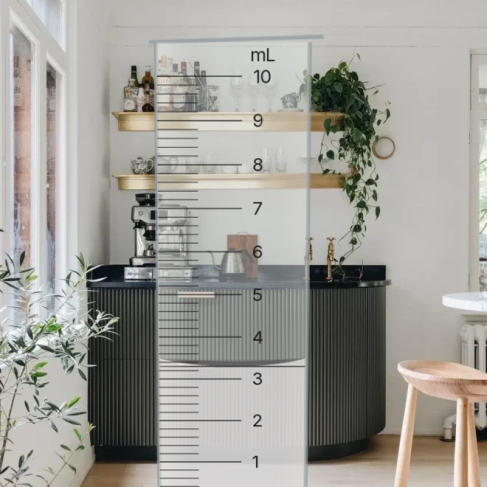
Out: mL 3.3
